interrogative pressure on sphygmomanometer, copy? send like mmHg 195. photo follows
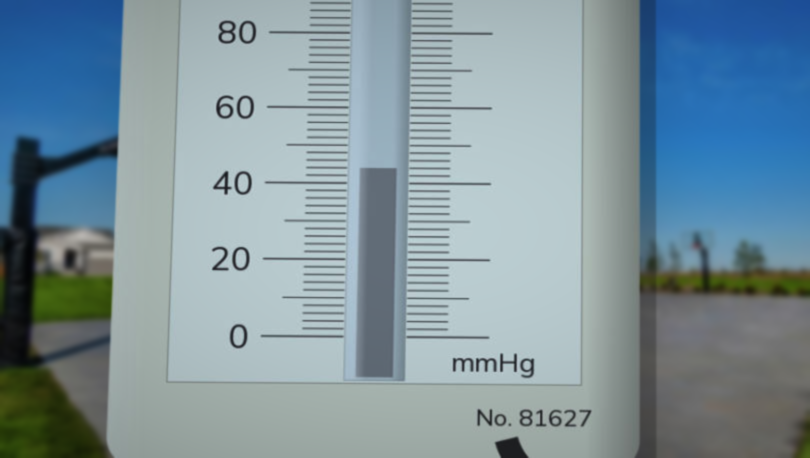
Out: mmHg 44
